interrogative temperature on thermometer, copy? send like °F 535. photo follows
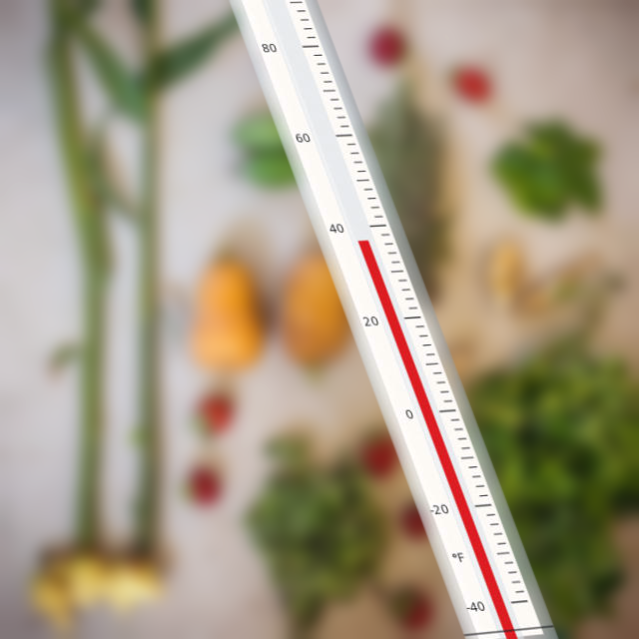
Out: °F 37
